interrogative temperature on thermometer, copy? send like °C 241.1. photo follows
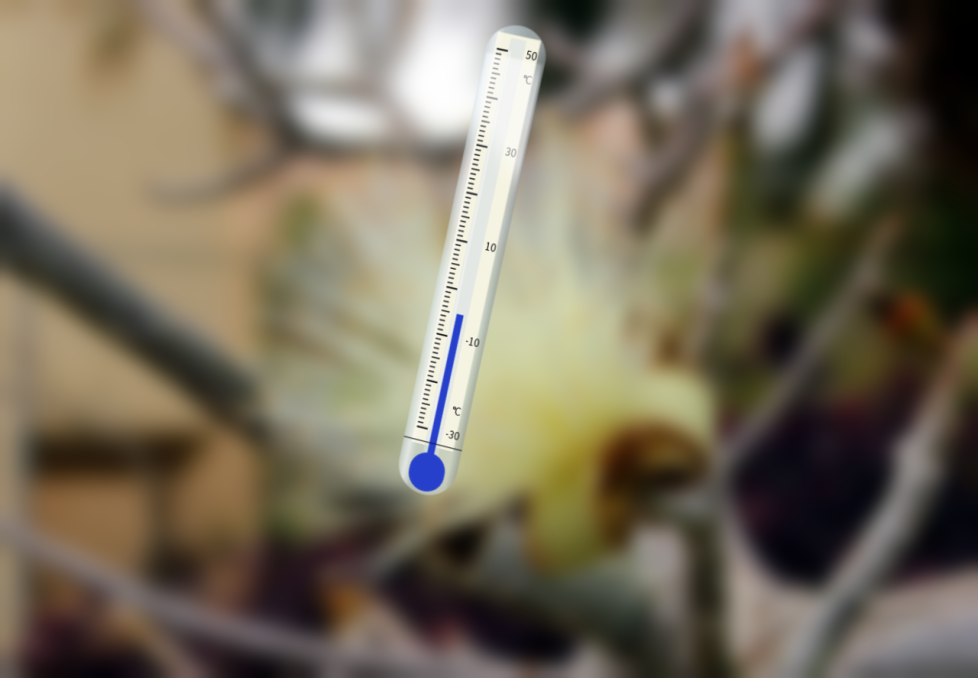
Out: °C -5
